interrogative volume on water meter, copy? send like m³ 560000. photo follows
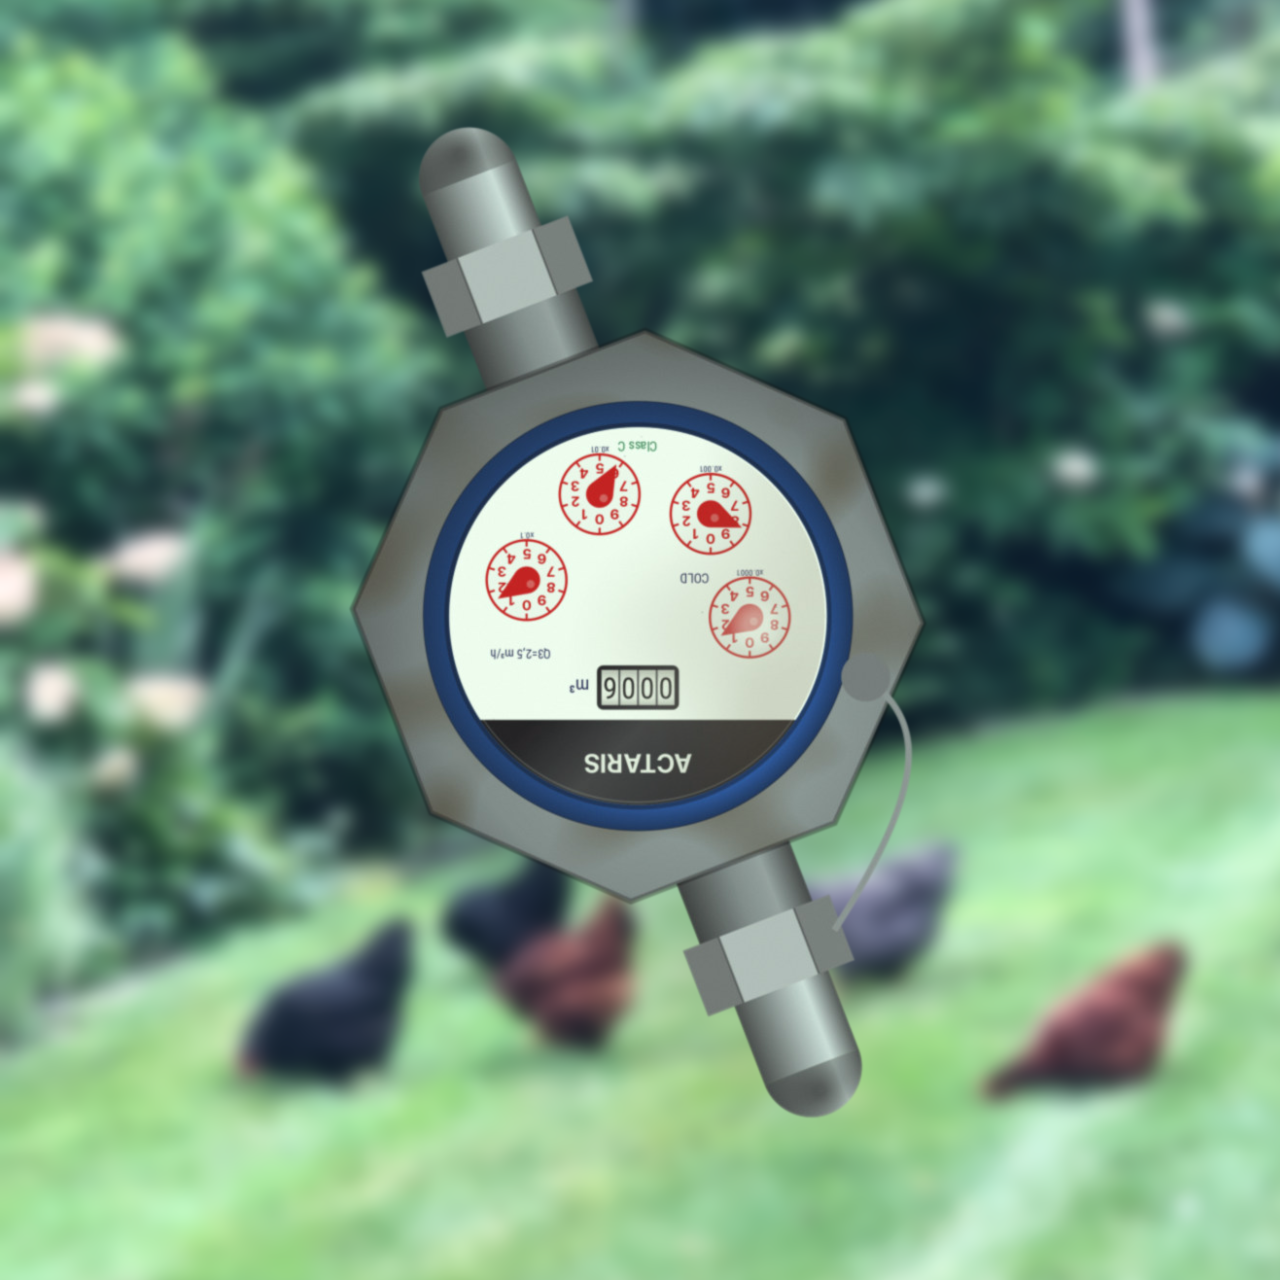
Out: m³ 6.1581
